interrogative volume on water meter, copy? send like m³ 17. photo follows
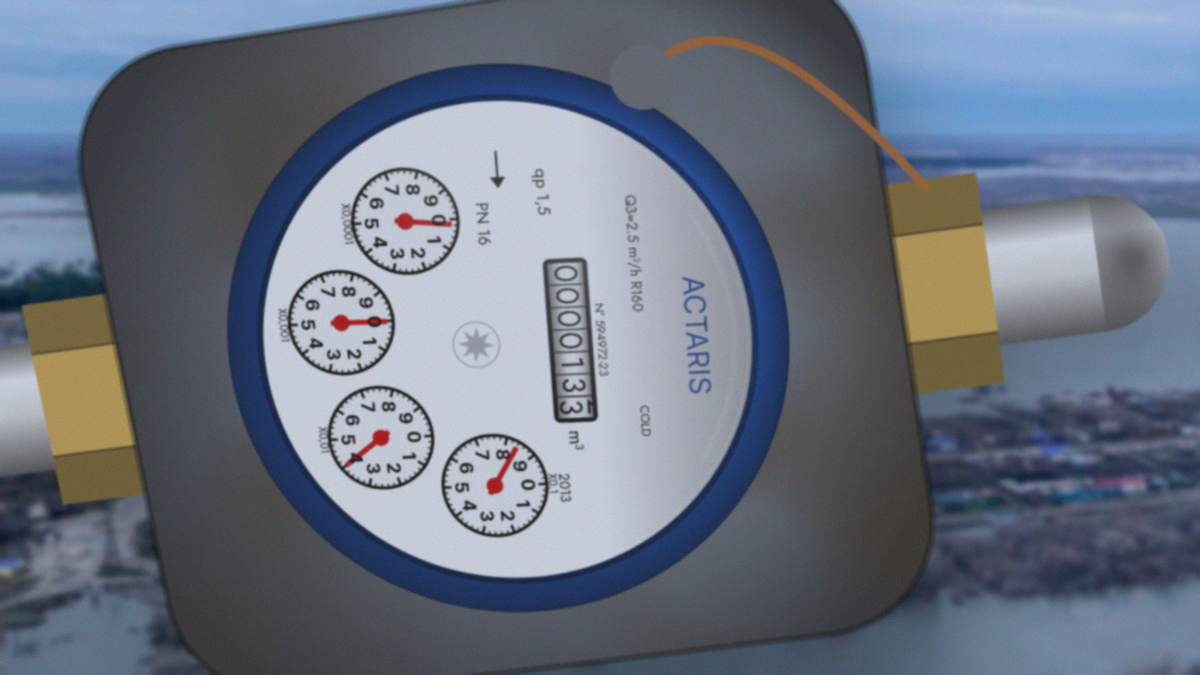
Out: m³ 132.8400
